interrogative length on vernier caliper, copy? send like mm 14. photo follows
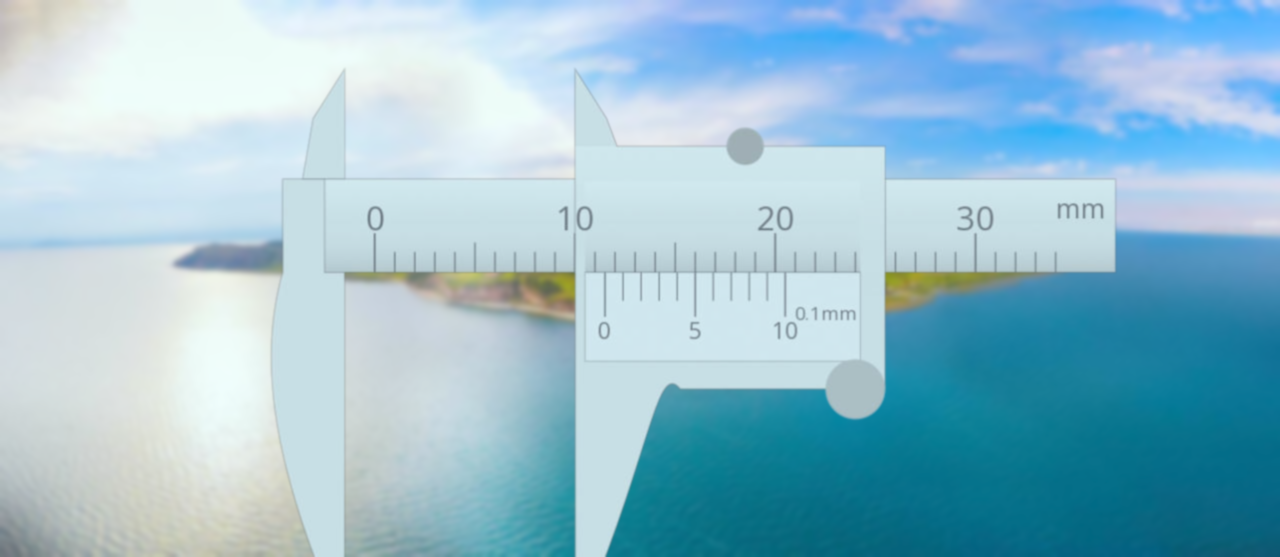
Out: mm 11.5
